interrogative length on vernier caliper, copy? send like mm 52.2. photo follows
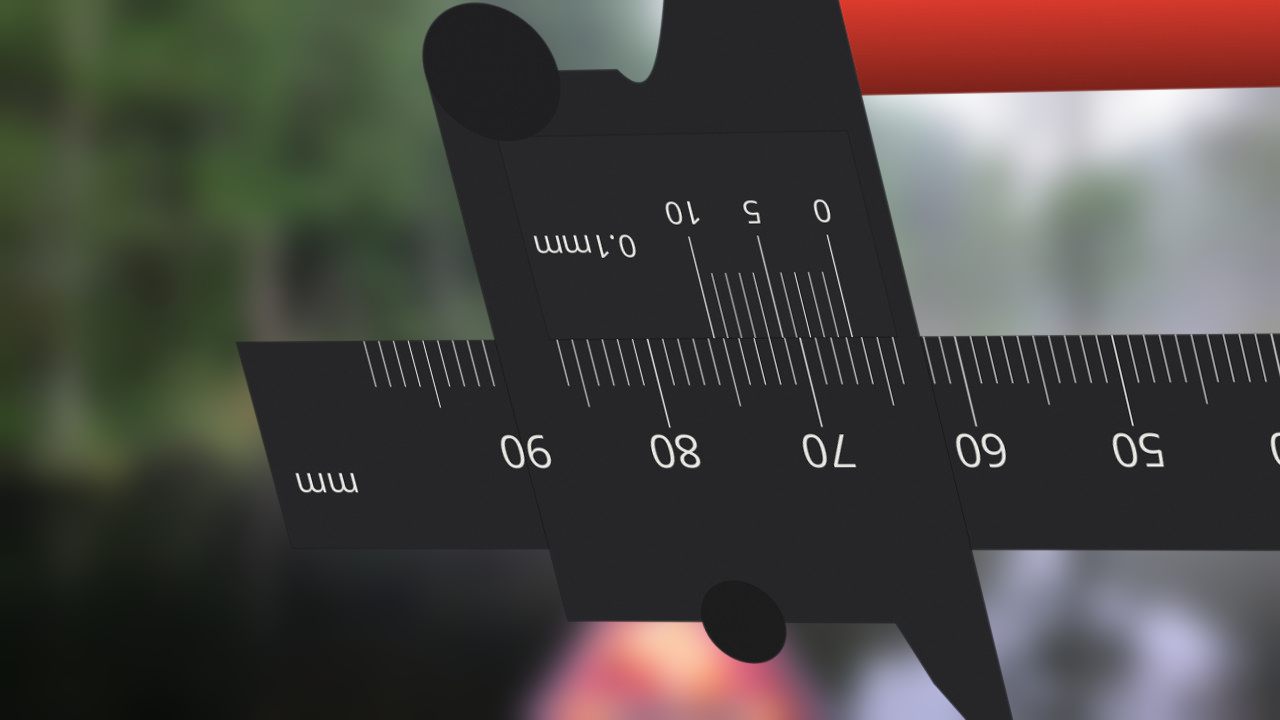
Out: mm 66.6
